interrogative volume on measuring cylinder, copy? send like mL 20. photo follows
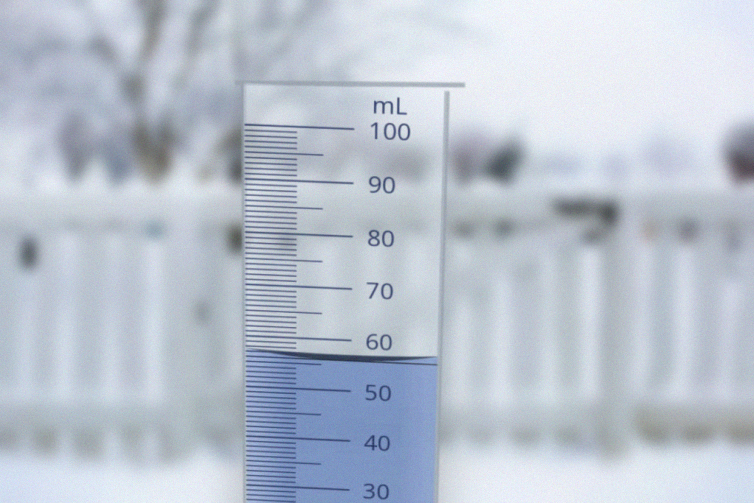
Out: mL 56
